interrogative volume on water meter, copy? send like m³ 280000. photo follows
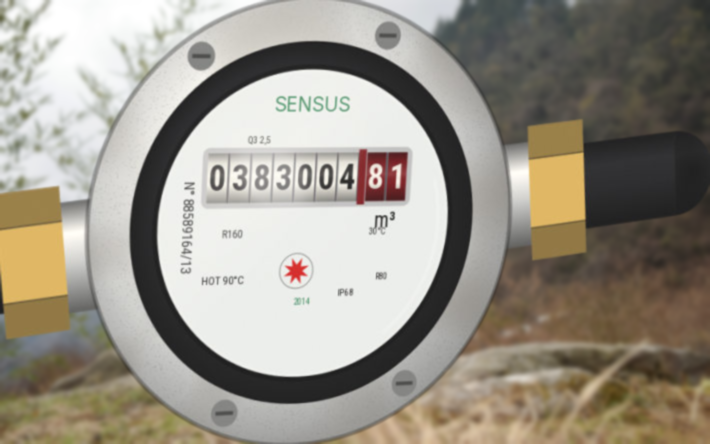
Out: m³ 383004.81
